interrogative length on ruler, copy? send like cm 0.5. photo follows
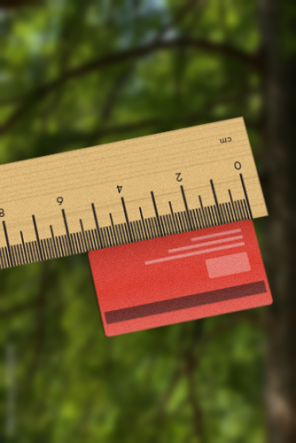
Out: cm 5.5
